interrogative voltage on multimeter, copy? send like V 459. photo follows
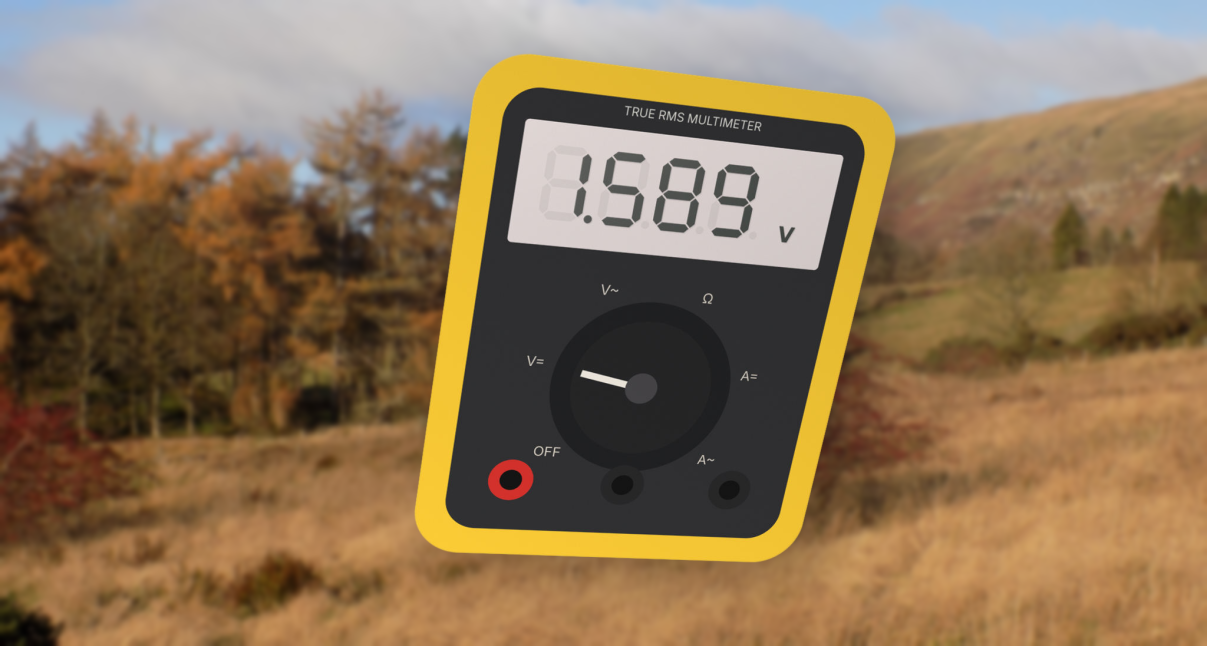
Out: V 1.589
